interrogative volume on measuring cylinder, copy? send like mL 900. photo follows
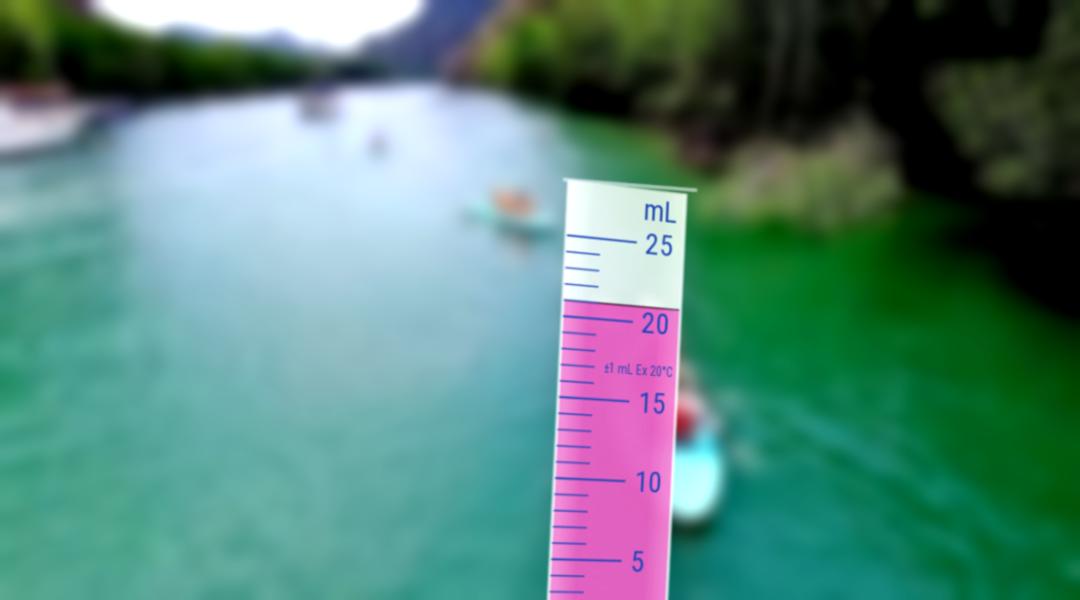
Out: mL 21
